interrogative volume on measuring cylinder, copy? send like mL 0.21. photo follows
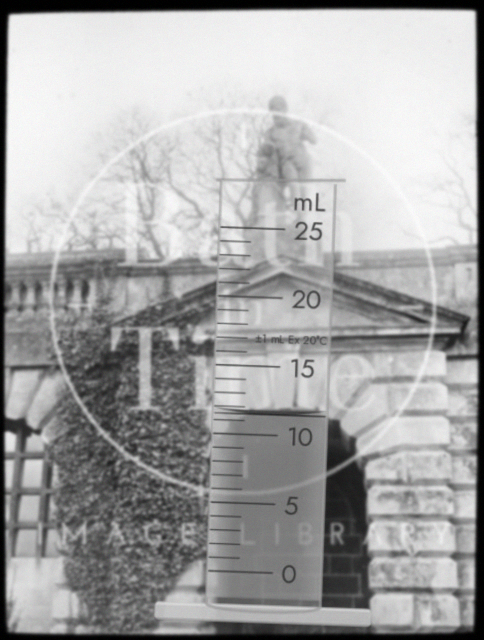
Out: mL 11.5
